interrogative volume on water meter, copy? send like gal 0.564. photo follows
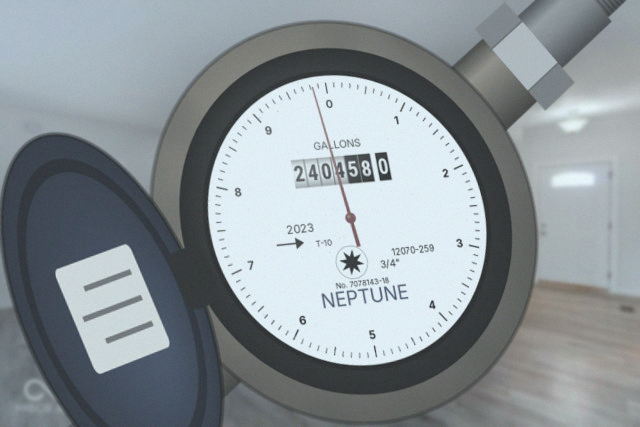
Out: gal 2404579.8
